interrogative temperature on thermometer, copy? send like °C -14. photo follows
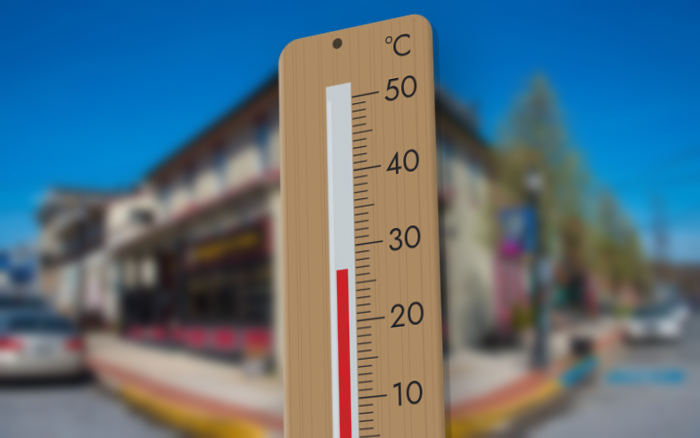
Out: °C 27
